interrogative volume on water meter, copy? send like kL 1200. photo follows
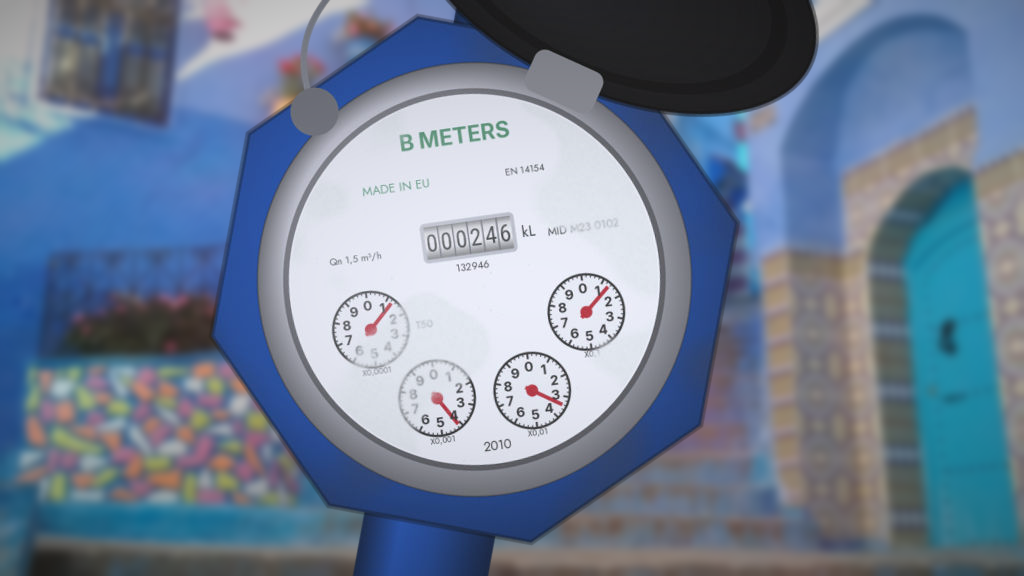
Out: kL 246.1341
